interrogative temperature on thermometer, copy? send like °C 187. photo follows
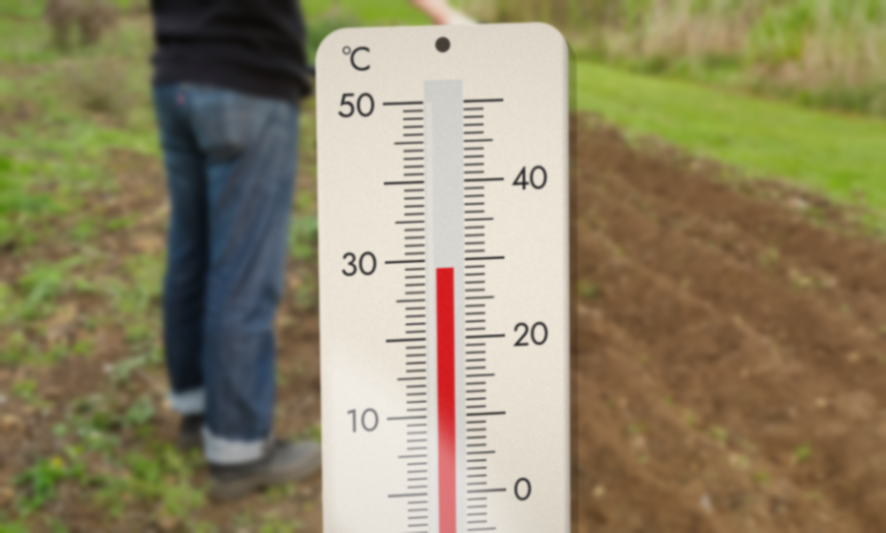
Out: °C 29
